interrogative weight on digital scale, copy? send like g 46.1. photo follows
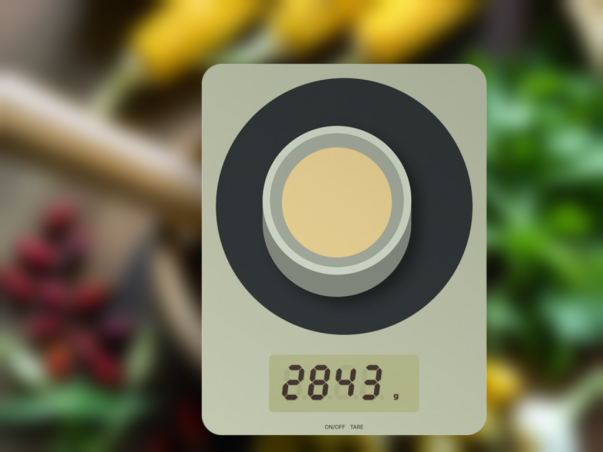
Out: g 2843
